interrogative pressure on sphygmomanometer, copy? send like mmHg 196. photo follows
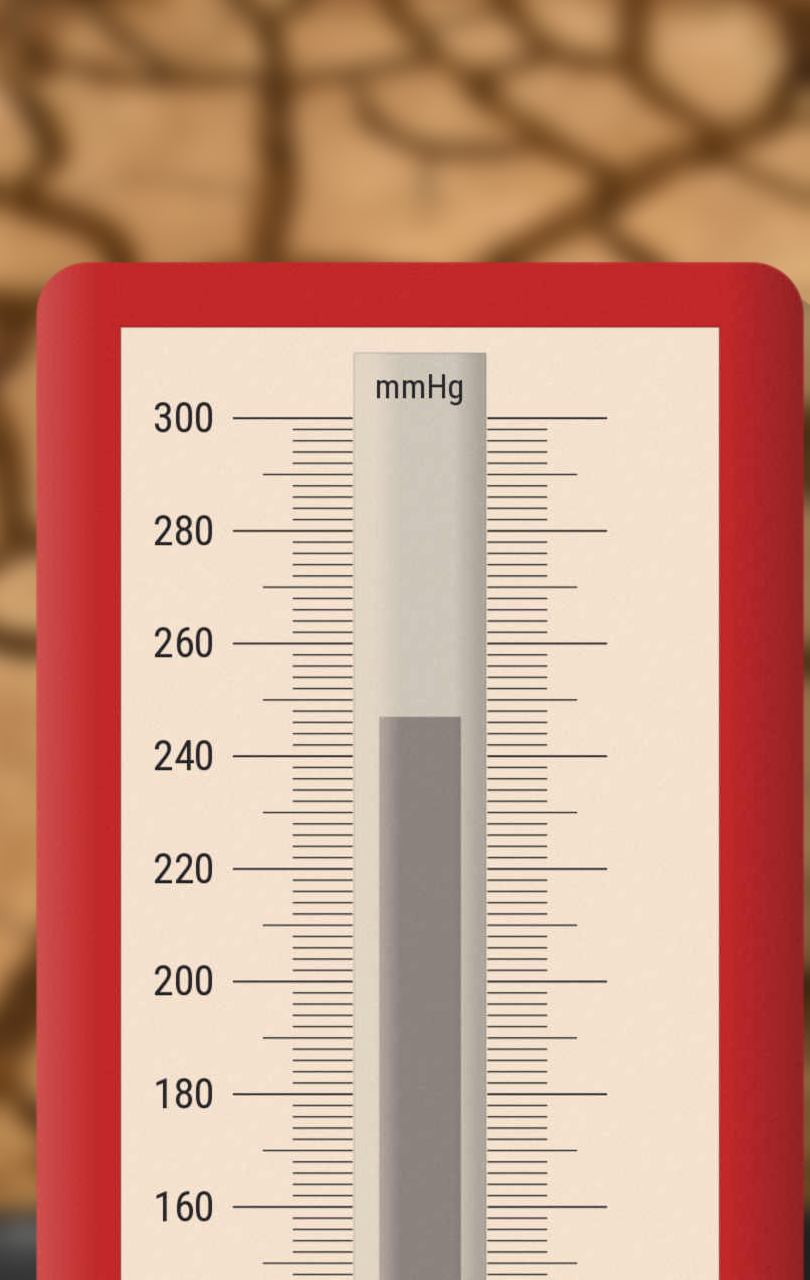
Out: mmHg 247
